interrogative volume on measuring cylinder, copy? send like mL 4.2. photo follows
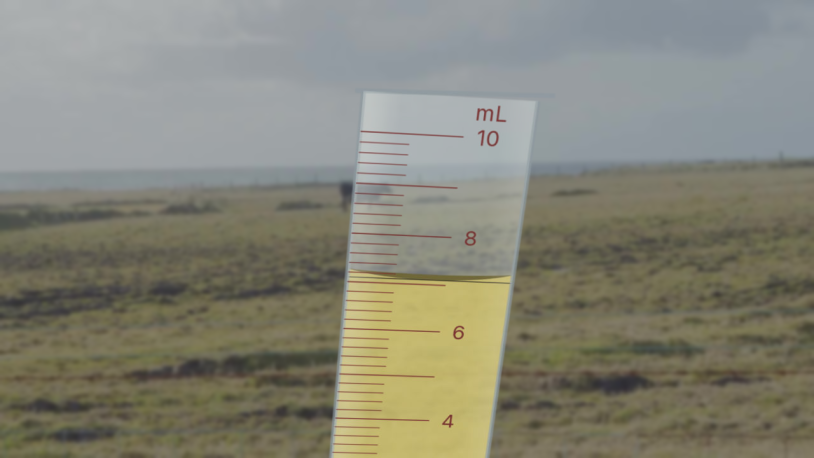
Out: mL 7.1
